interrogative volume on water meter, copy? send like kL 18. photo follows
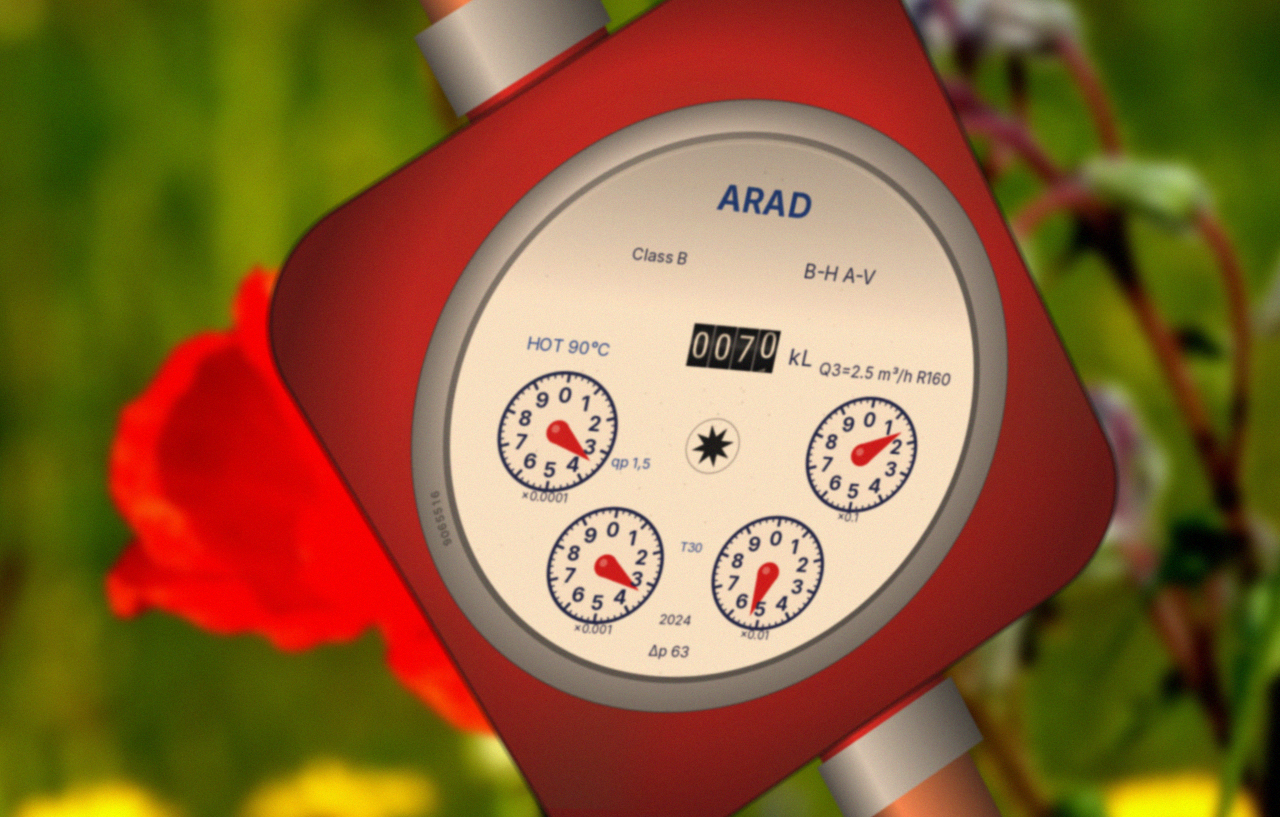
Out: kL 70.1533
